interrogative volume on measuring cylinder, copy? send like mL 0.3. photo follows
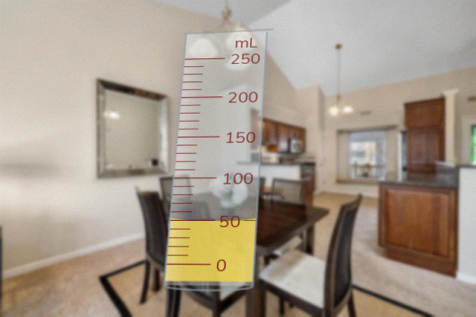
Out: mL 50
